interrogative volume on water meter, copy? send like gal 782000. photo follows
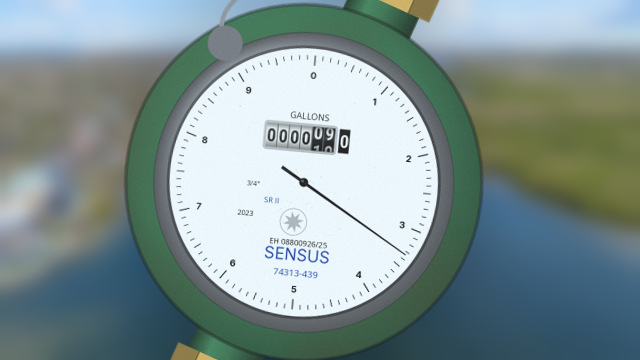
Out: gal 93.3
